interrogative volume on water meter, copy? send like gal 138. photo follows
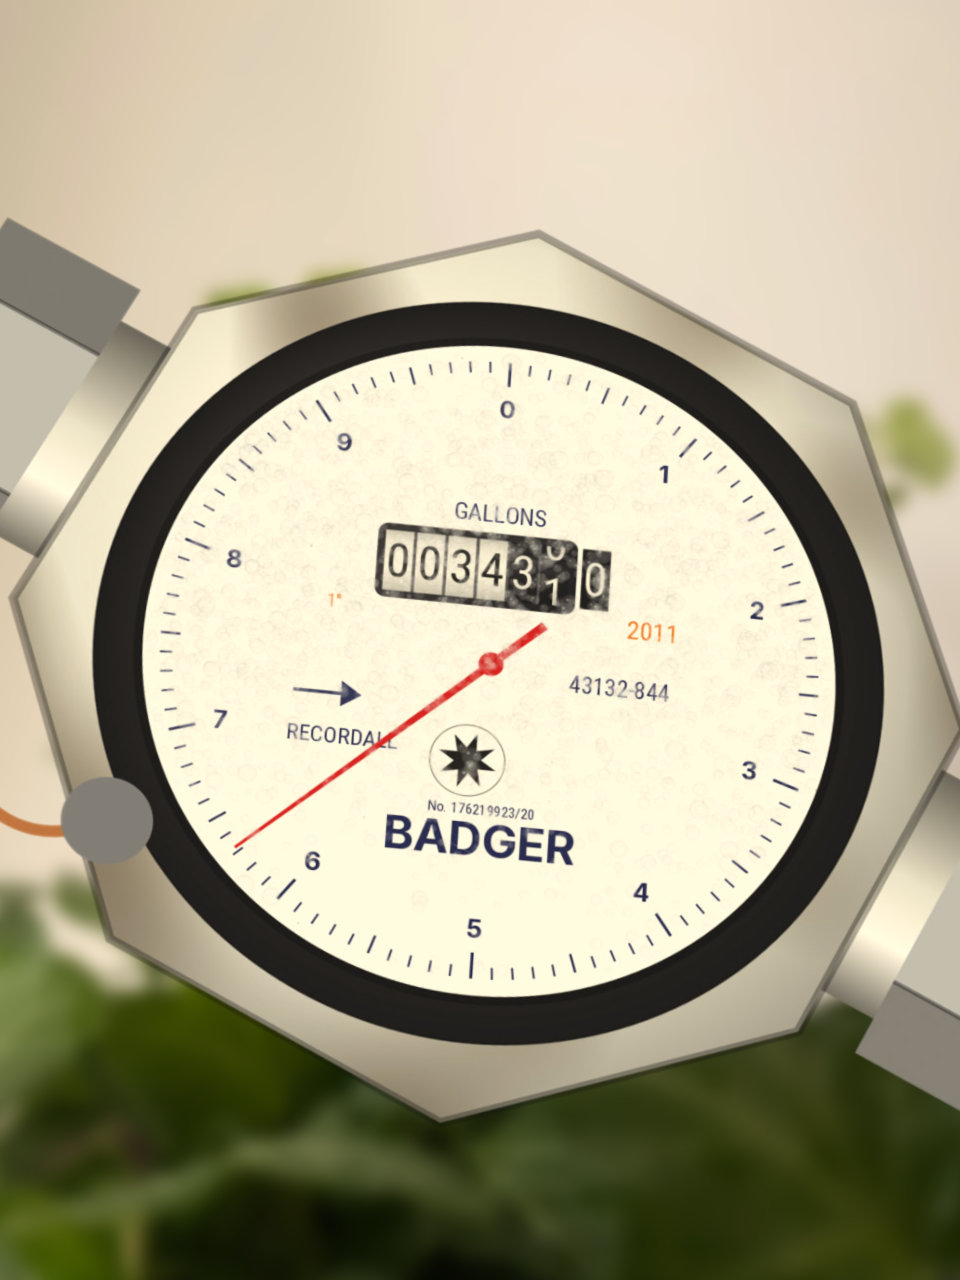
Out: gal 34306.3
